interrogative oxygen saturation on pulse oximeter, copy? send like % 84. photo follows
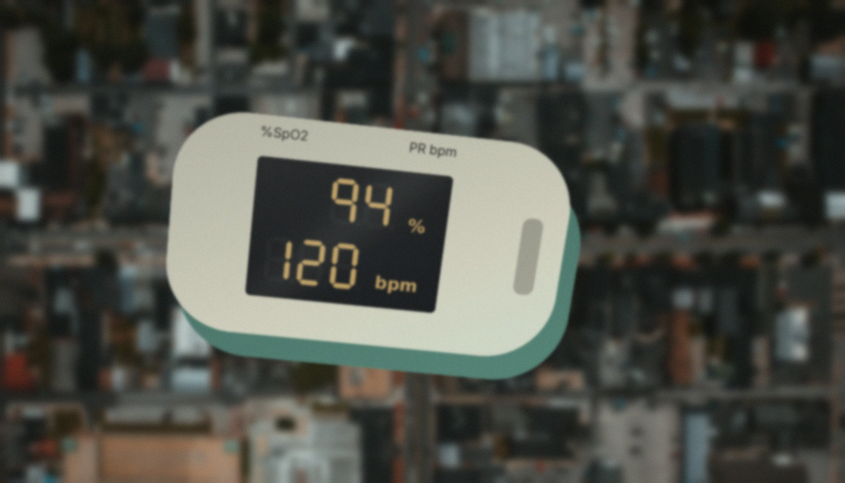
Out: % 94
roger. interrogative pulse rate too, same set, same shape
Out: bpm 120
